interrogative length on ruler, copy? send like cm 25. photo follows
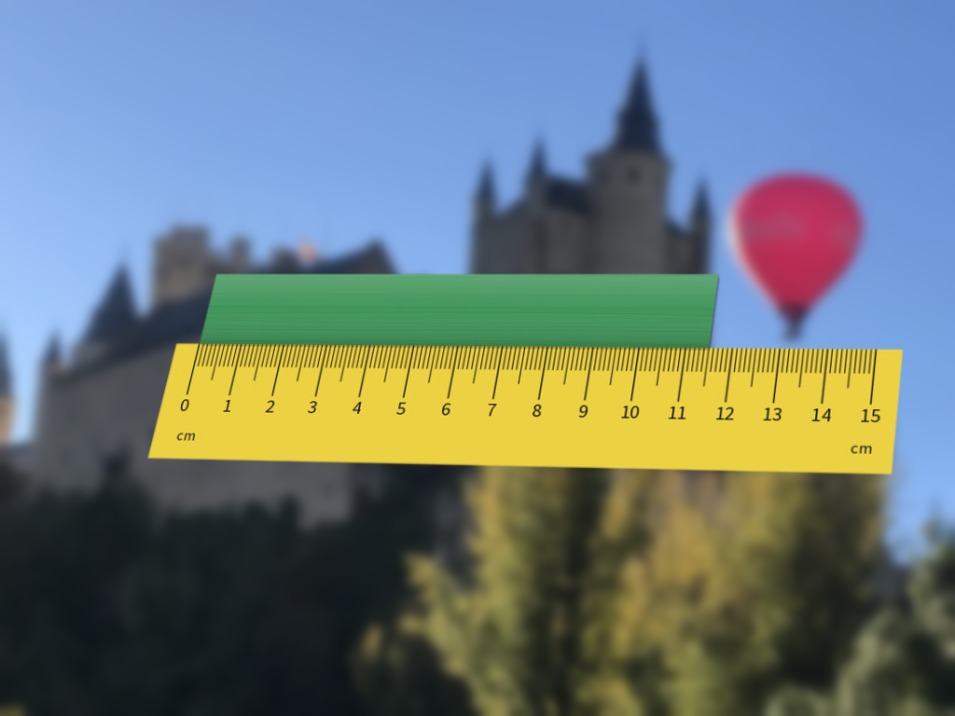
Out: cm 11.5
